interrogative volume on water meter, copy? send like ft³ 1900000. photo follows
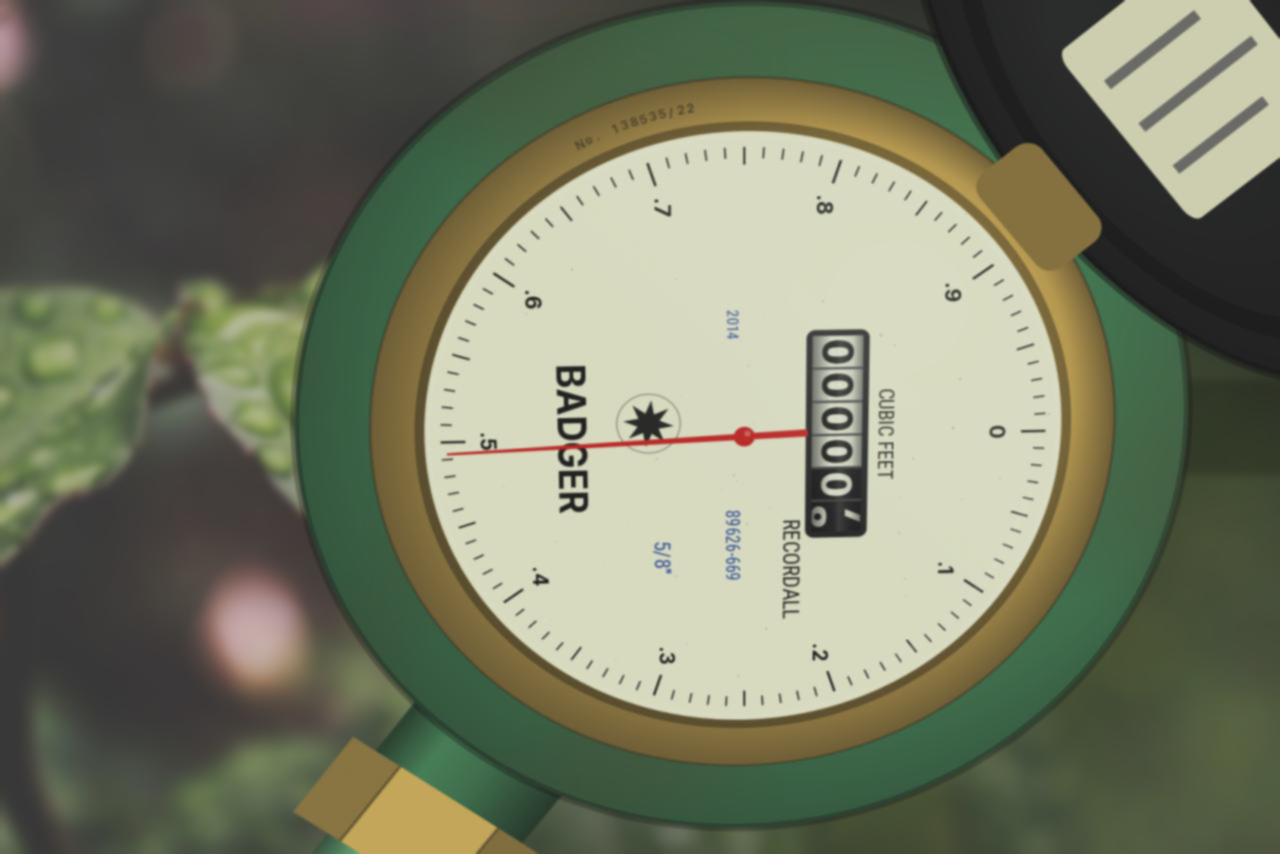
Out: ft³ 7.49
